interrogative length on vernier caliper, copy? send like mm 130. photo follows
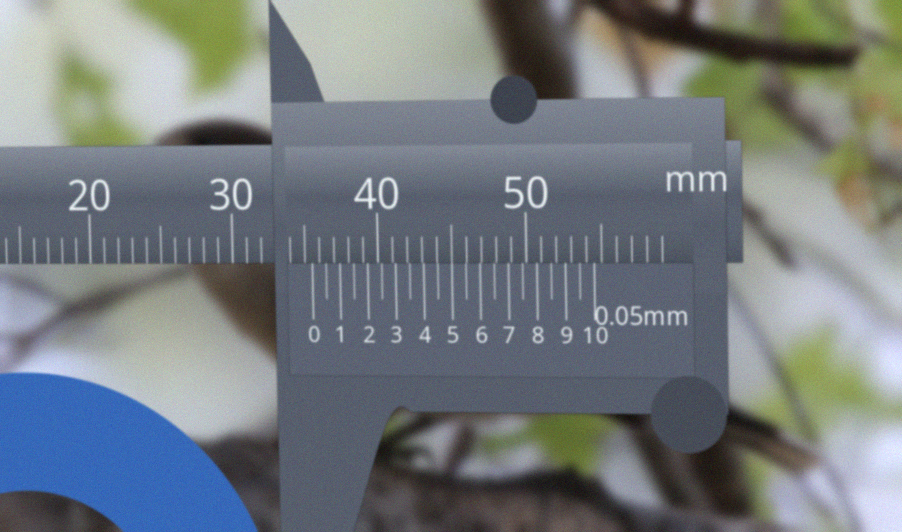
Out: mm 35.5
